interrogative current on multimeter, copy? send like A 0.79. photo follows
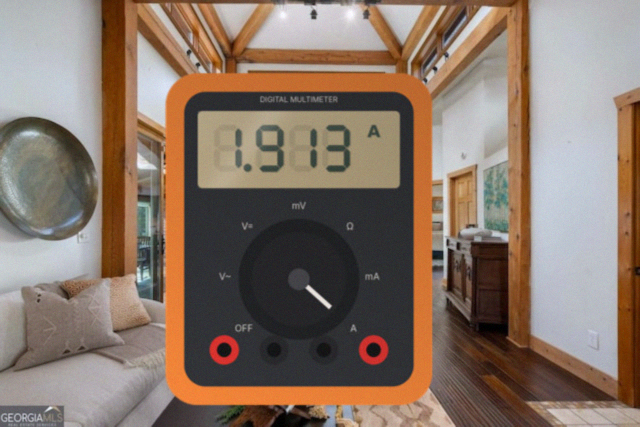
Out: A 1.913
